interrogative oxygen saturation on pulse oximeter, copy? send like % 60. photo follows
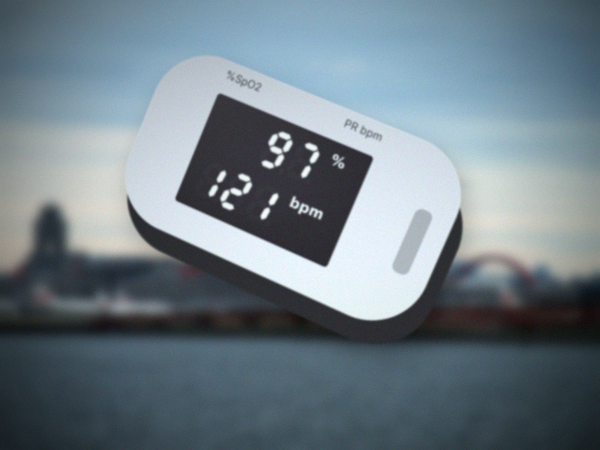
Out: % 97
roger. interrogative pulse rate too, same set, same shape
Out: bpm 121
